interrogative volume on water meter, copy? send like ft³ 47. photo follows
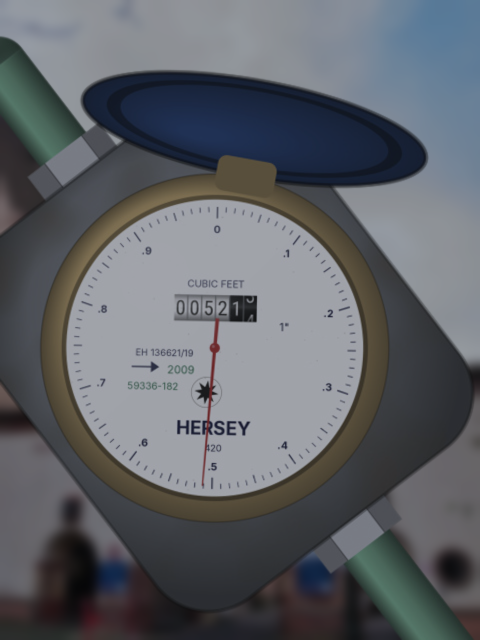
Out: ft³ 5213.51
